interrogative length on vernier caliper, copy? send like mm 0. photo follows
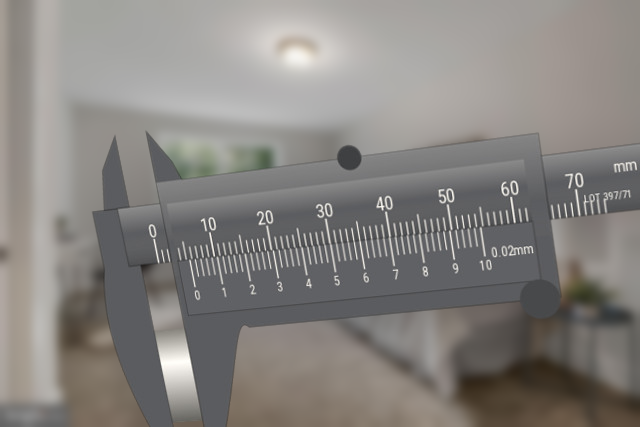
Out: mm 5.6
